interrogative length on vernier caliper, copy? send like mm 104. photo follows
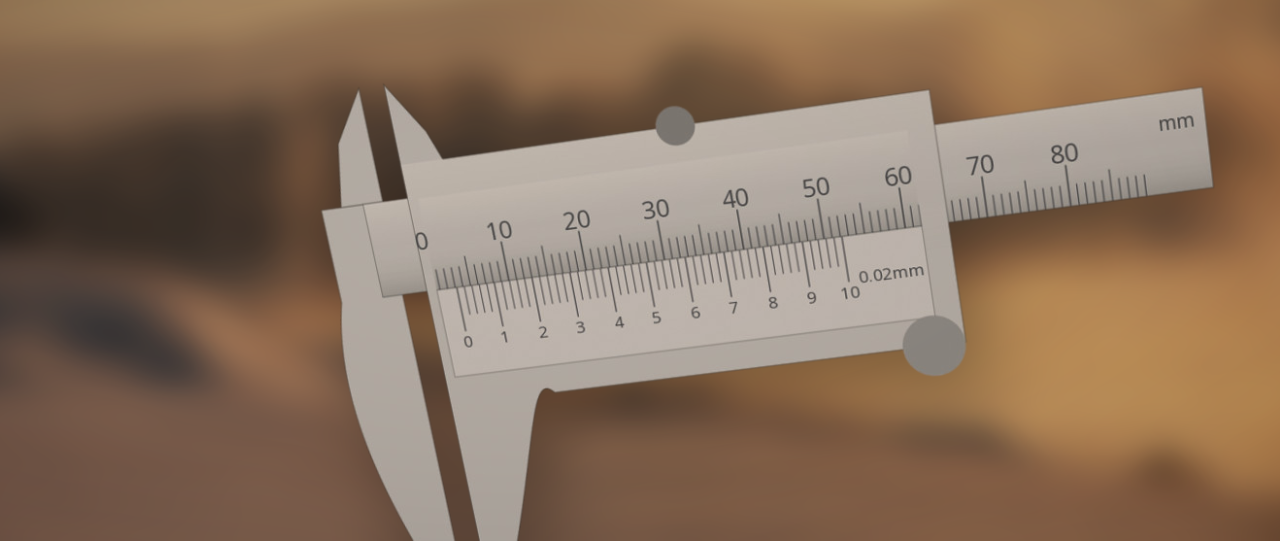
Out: mm 3.2
